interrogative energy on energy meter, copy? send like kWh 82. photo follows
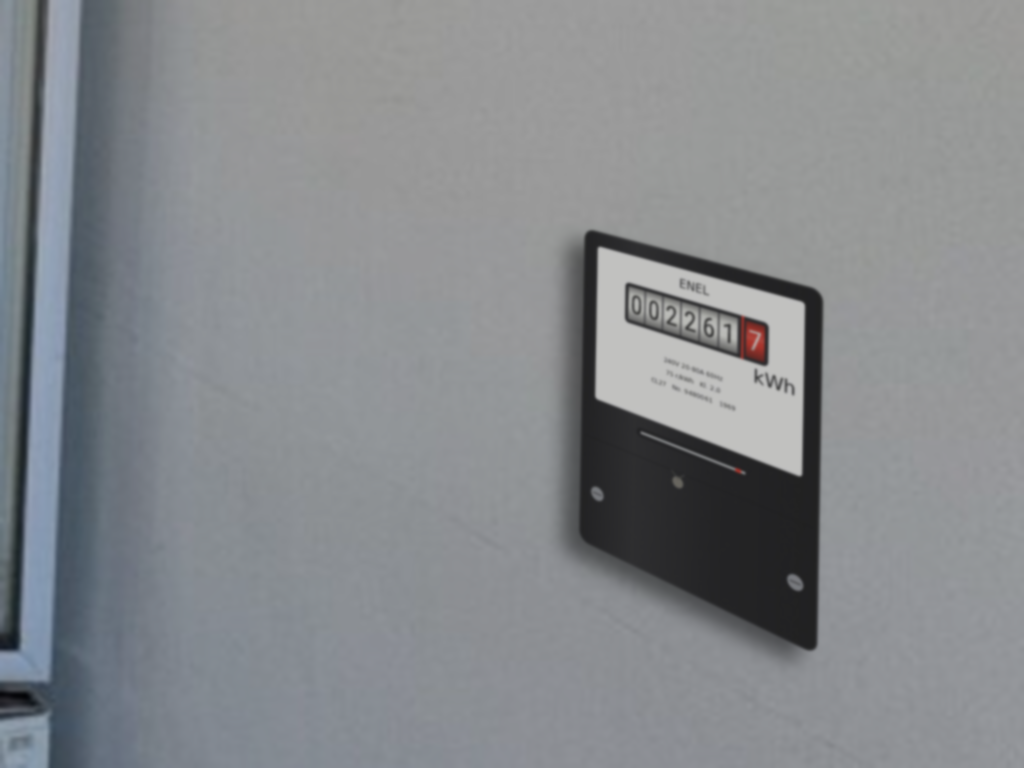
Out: kWh 2261.7
